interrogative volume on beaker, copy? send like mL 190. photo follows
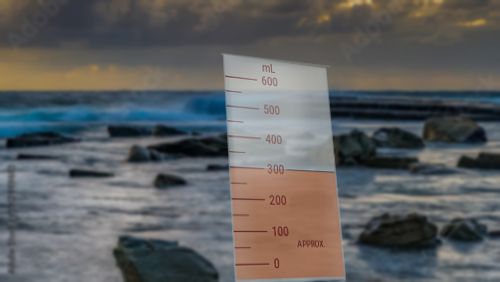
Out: mL 300
